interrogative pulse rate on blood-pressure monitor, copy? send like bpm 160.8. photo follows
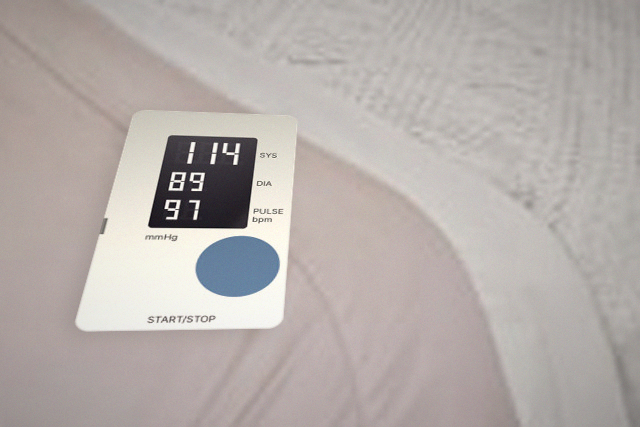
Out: bpm 97
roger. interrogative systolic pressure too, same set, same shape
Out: mmHg 114
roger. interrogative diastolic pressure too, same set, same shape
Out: mmHg 89
